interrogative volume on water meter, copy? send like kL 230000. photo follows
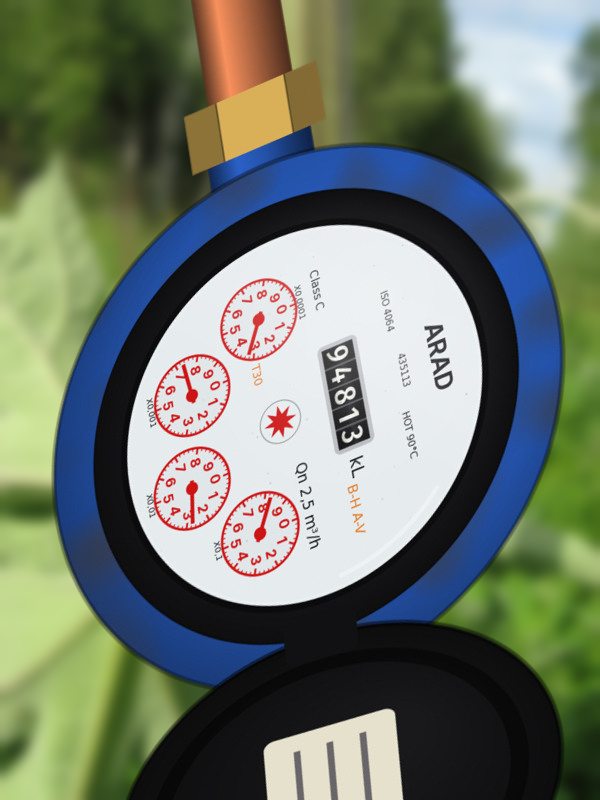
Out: kL 94813.8273
